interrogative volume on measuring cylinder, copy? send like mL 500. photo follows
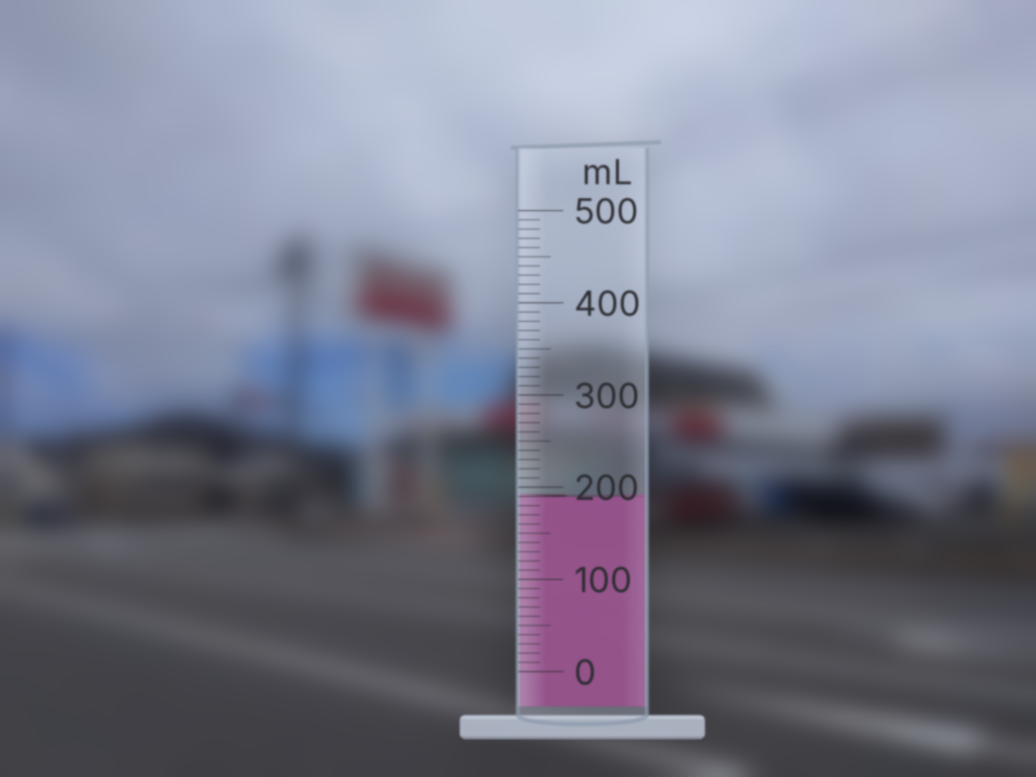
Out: mL 190
